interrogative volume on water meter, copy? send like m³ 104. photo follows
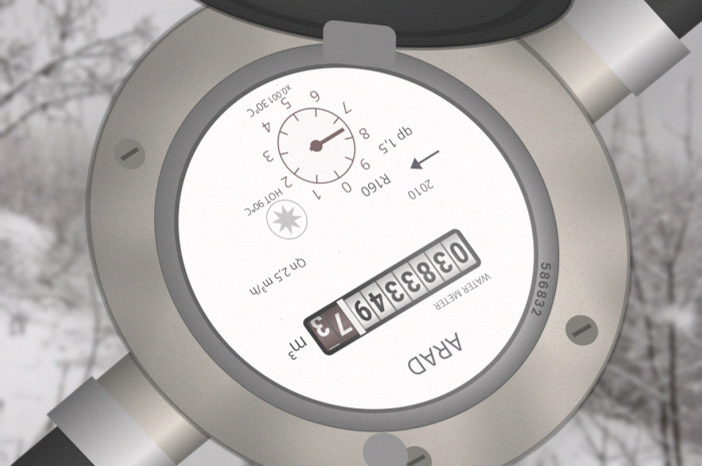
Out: m³ 383349.727
